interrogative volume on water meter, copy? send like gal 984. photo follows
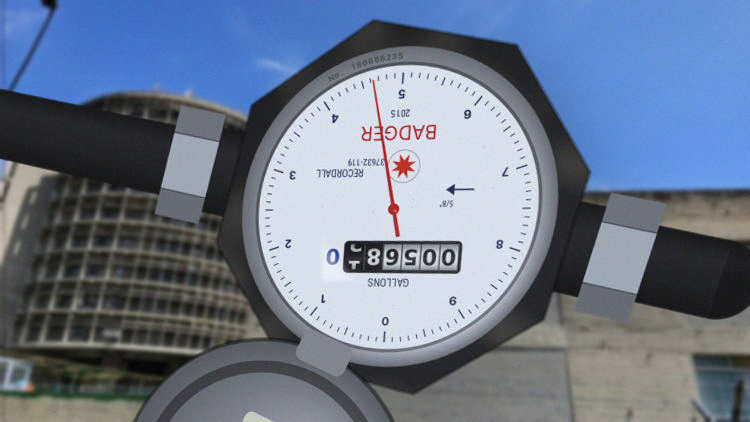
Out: gal 56814.6
